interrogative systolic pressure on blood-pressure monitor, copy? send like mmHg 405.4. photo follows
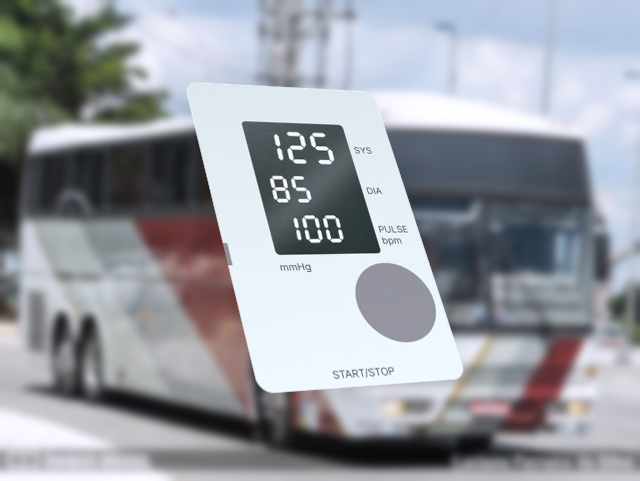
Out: mmHg 125
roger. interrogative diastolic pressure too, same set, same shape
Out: mmHg 85
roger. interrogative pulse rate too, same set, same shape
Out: bpm 100
